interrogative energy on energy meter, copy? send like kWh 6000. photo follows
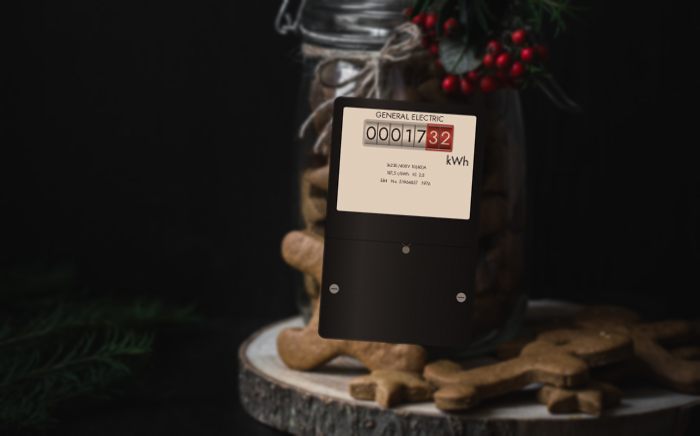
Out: kWh 17.32
